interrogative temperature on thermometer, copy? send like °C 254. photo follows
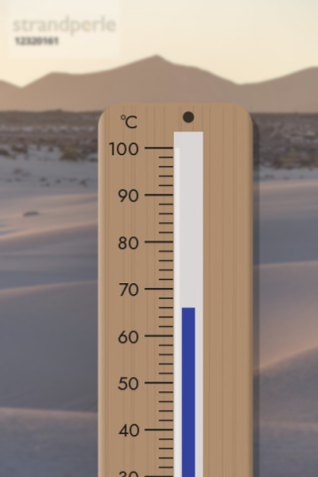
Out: °C 66
